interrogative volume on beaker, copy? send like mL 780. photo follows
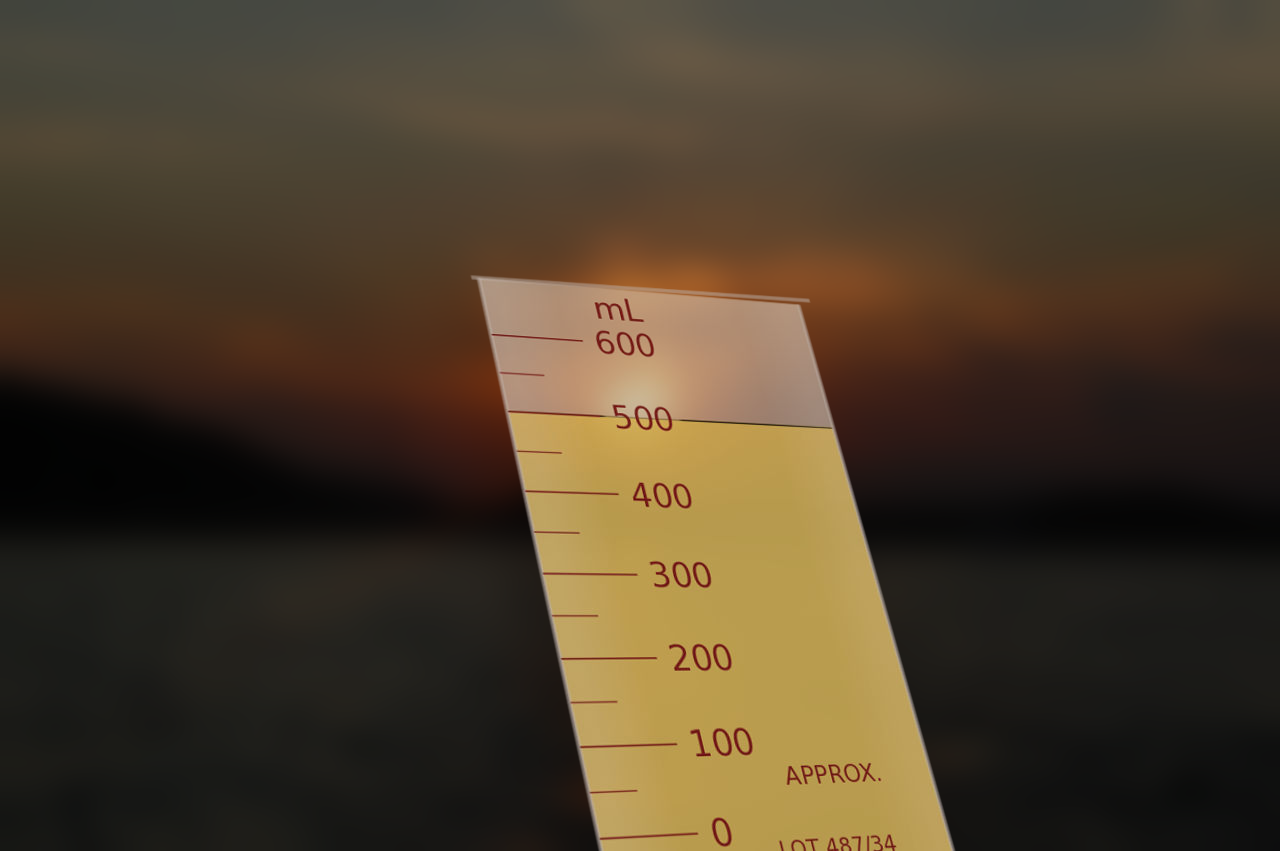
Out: mL 500
